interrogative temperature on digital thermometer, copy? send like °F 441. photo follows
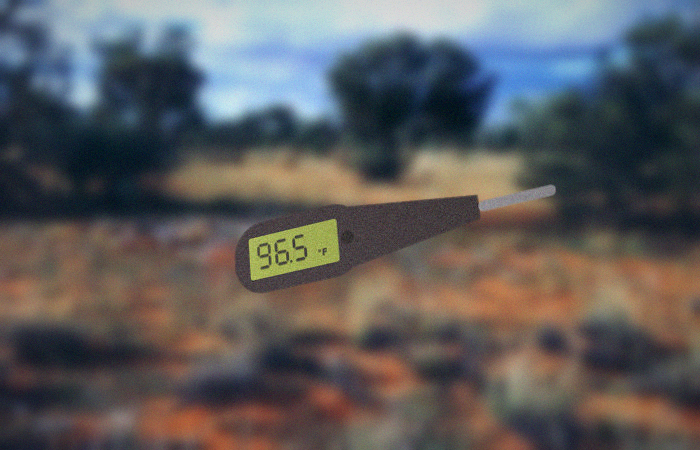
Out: °F 96.5
